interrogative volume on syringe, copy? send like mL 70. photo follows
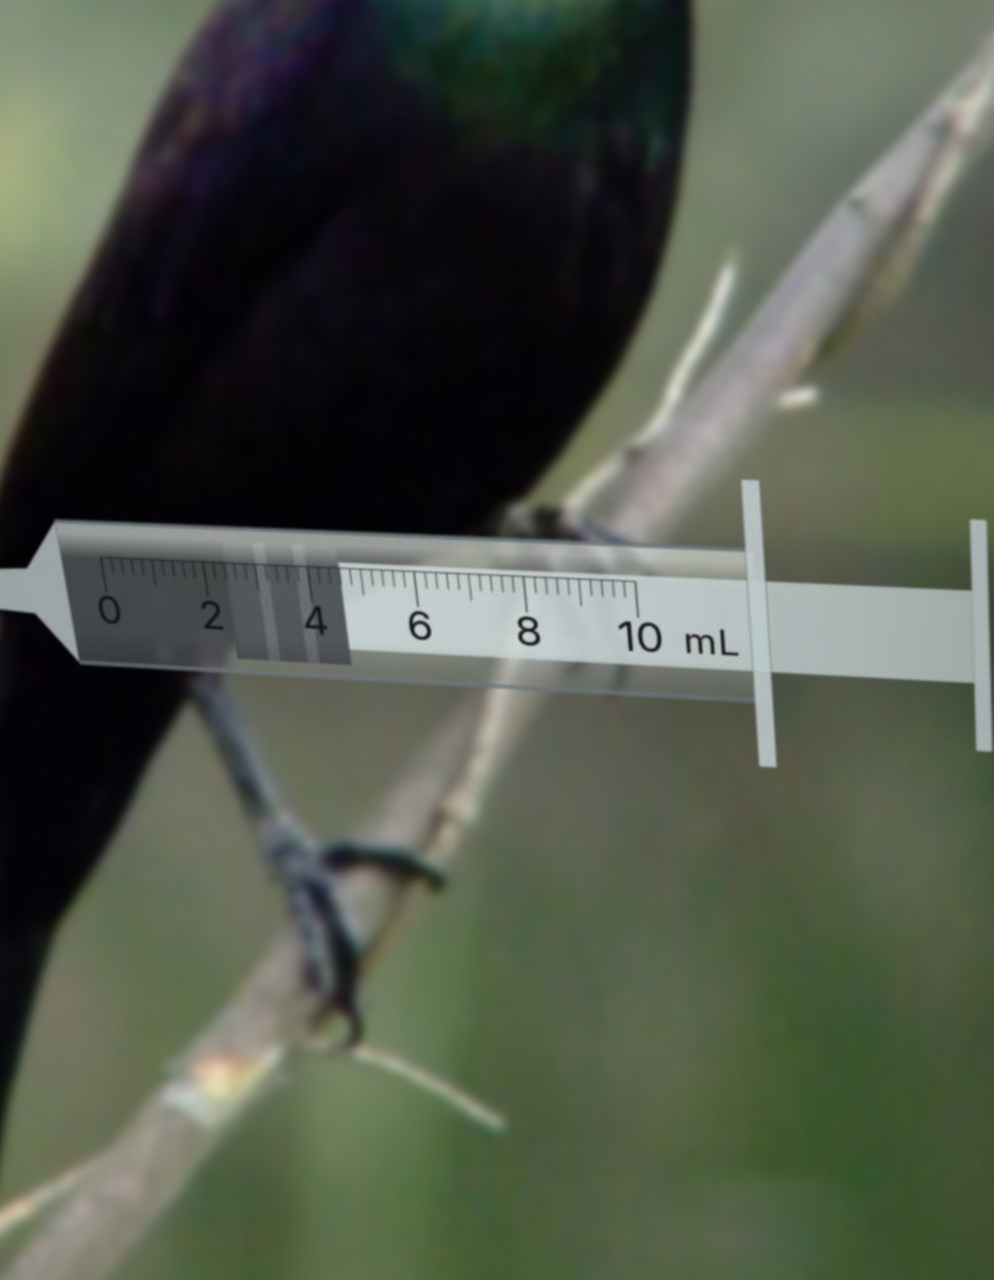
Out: mL 2.4
